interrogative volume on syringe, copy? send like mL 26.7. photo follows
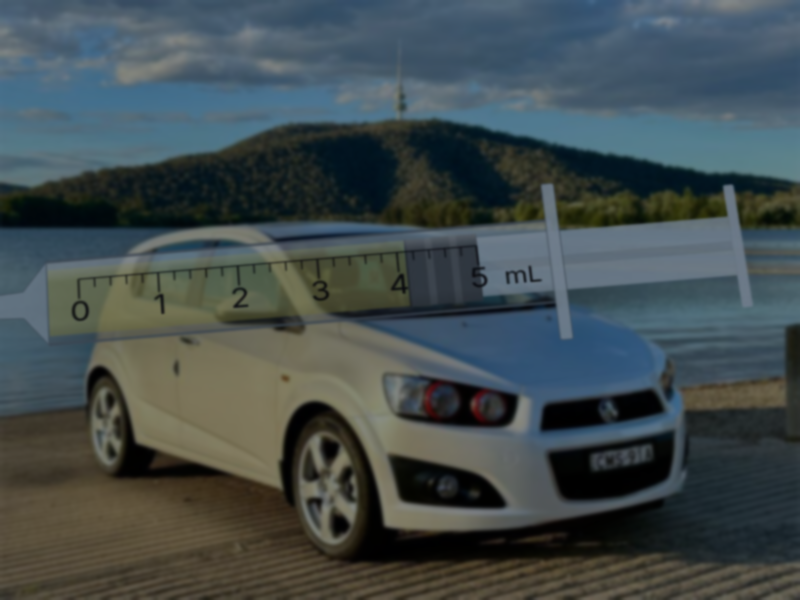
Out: mL 4.1
